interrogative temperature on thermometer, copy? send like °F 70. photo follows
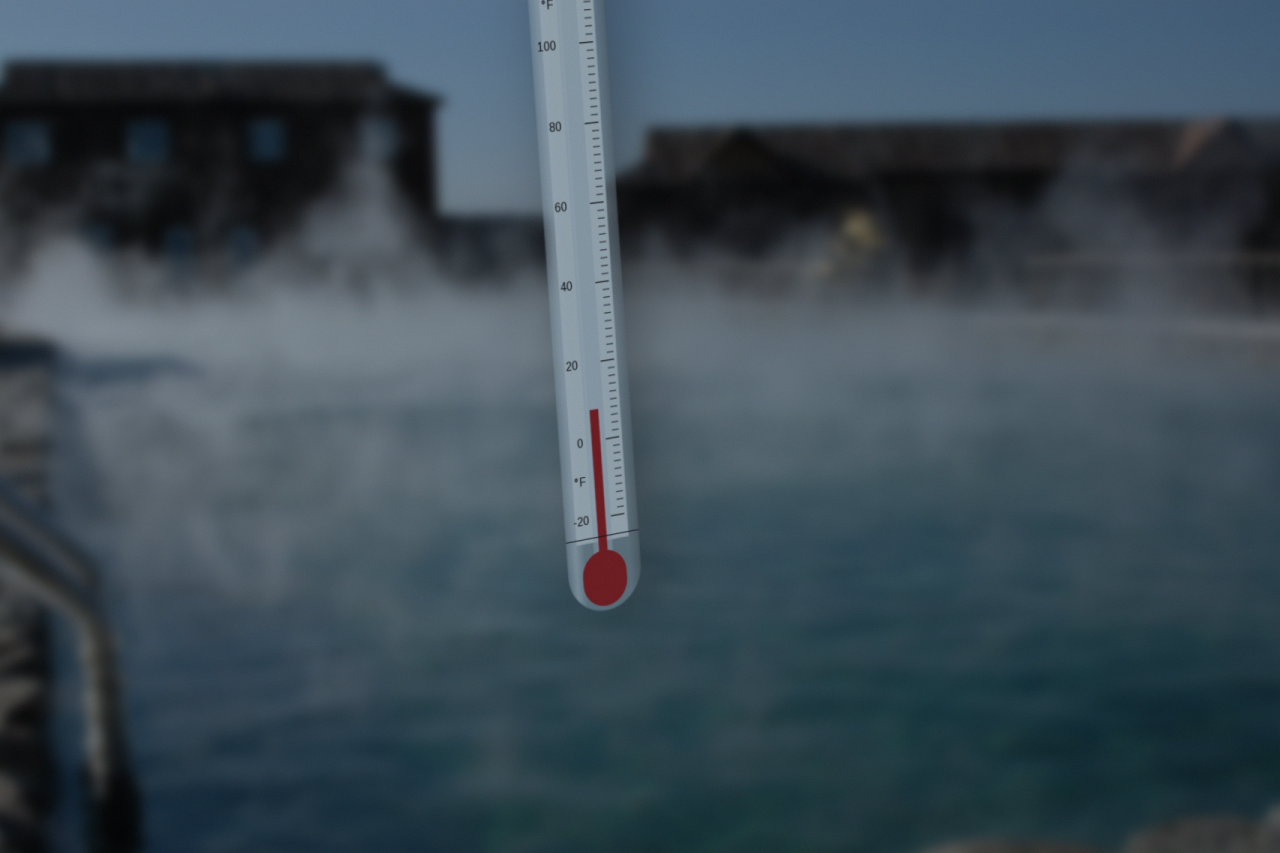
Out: °F 8
